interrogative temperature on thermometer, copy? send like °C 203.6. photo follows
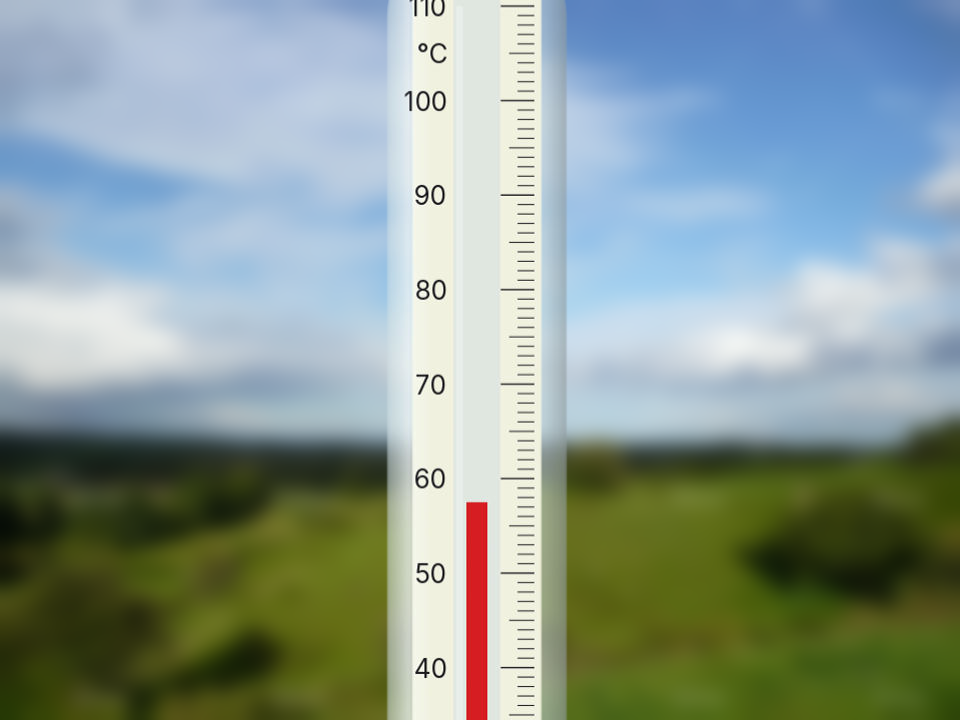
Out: °C 57.5
